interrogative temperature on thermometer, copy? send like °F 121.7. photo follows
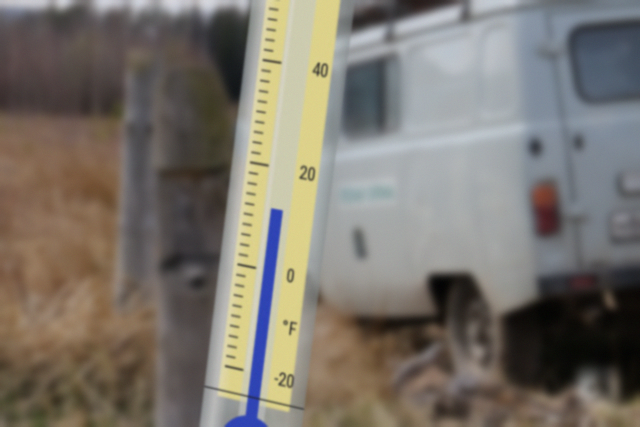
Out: °F 12
